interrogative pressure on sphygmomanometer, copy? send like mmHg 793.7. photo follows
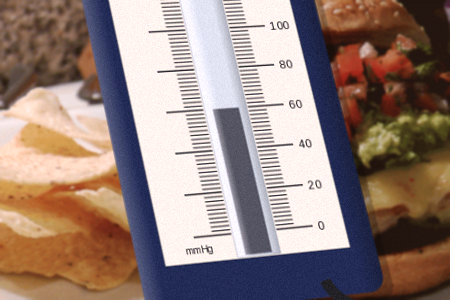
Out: mmHg 60
